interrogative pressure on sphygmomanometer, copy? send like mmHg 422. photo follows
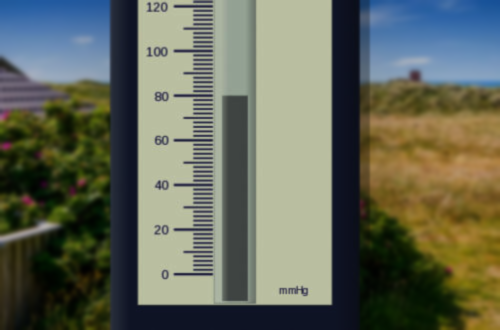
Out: mmHg 80
